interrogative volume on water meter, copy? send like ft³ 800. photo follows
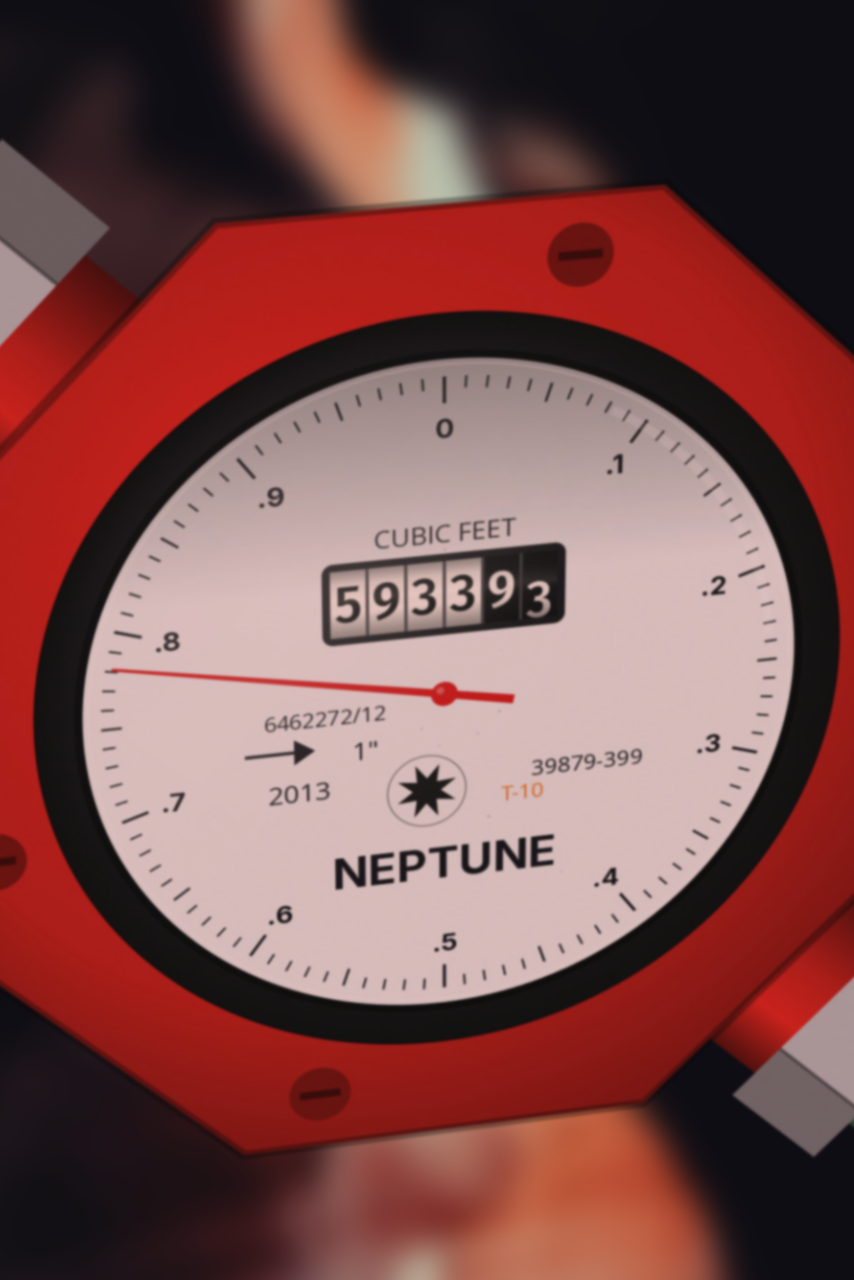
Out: ft³ 593392.78
